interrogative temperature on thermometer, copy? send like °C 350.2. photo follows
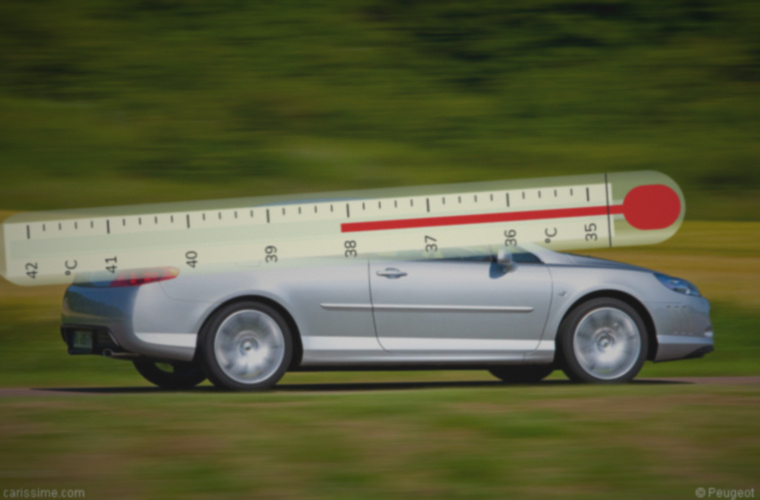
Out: °C 38.1
